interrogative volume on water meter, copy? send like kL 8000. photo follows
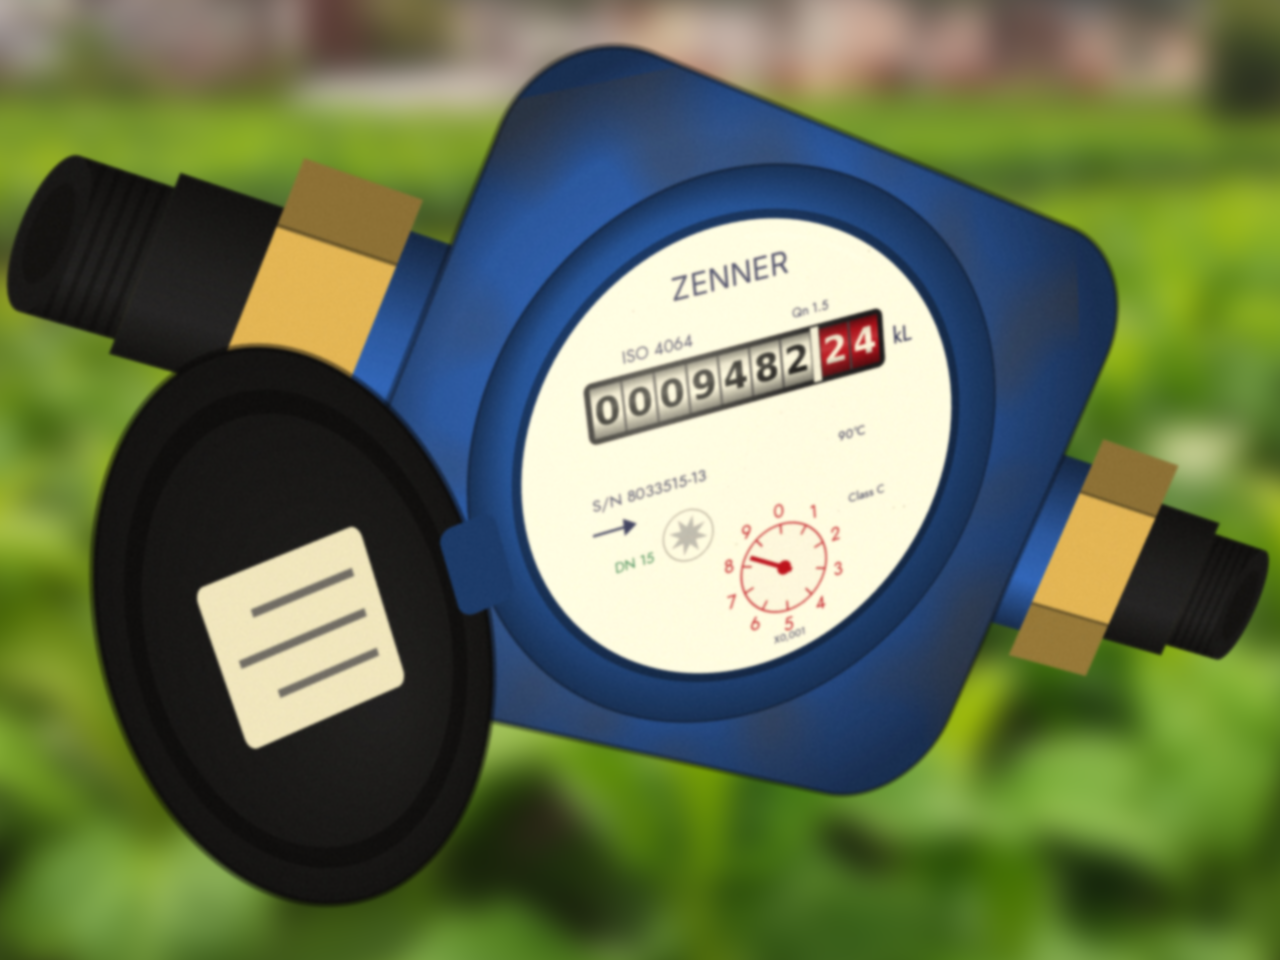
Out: kL 9482.248
